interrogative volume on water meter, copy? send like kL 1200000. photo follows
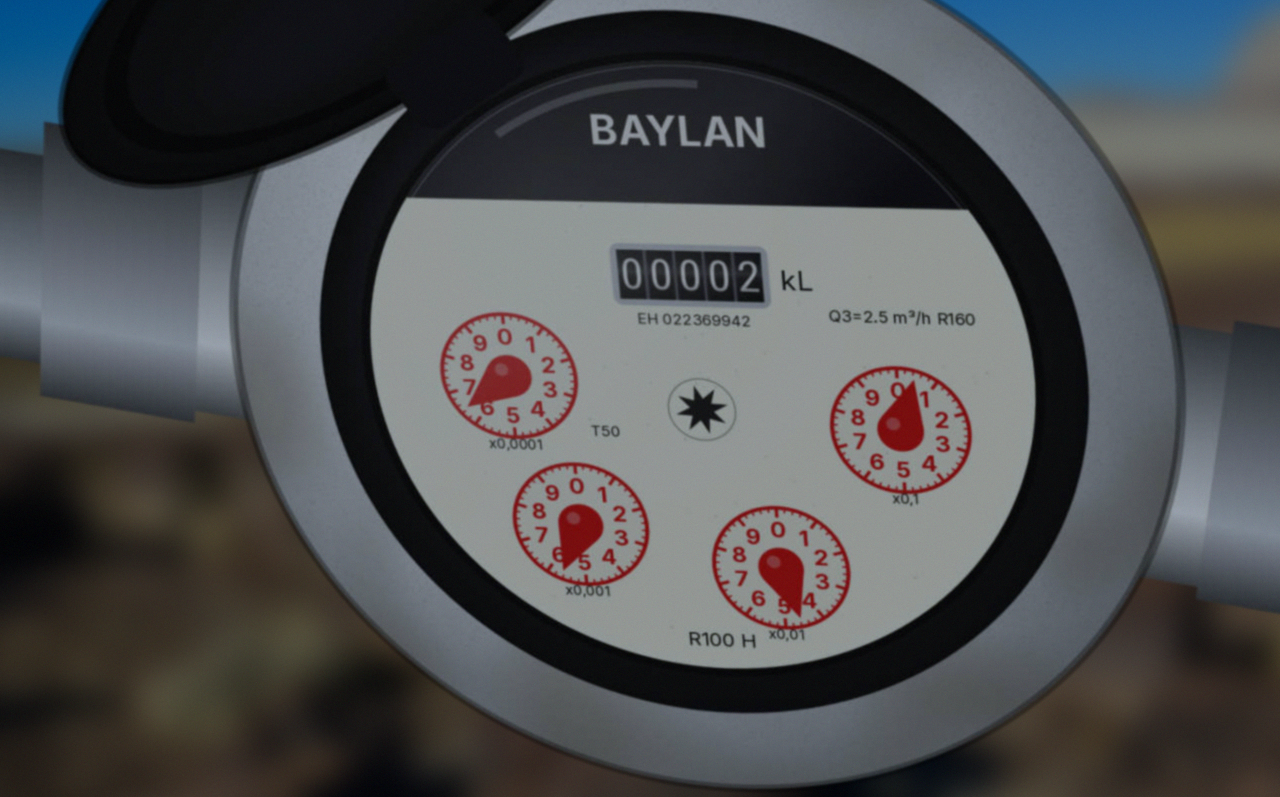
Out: kL 2.0456
